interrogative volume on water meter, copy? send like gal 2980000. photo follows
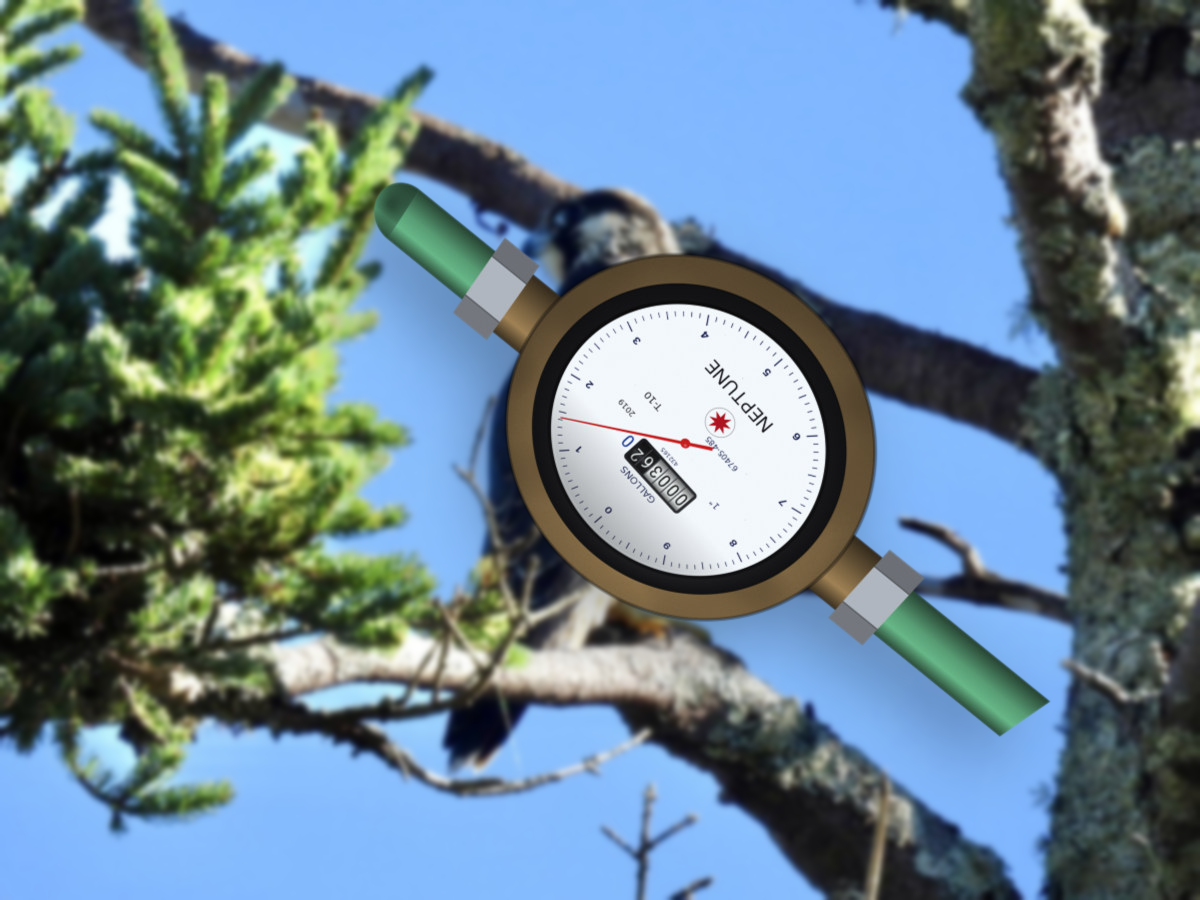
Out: gal 3621.4
